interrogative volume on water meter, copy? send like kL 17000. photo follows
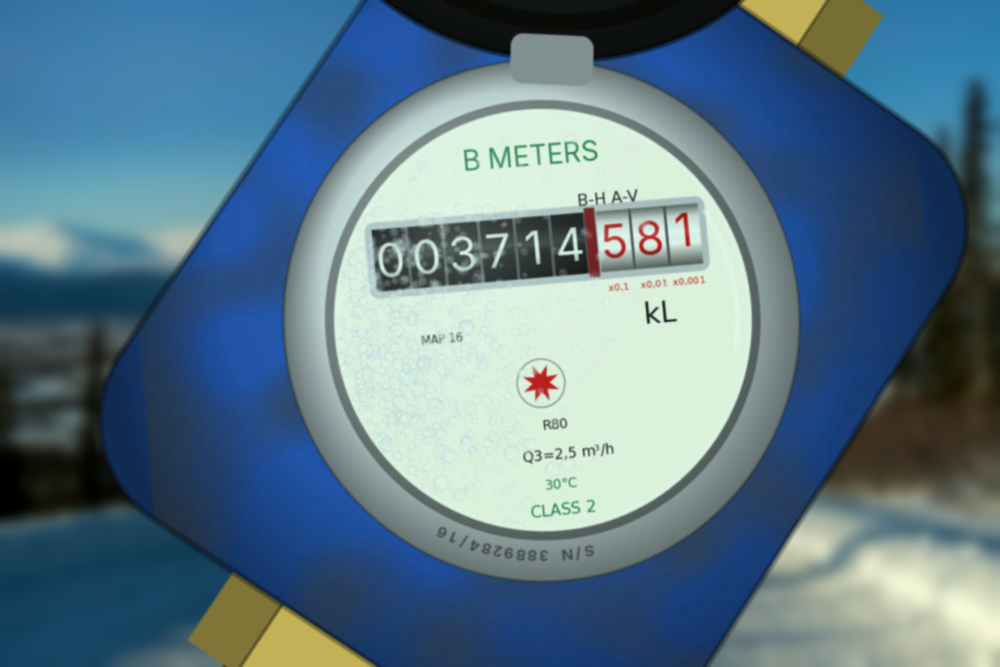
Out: kL 3714.581
